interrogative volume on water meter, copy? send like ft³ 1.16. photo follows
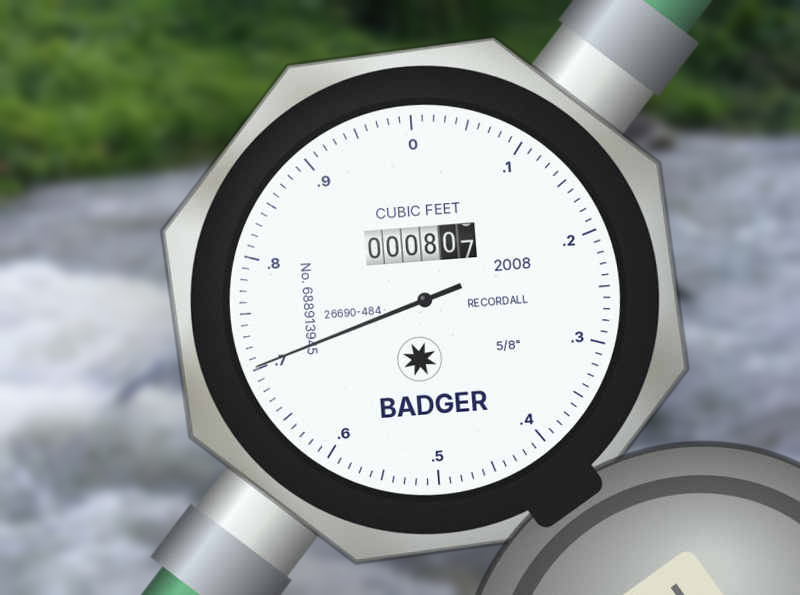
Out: ft³ 806.70
